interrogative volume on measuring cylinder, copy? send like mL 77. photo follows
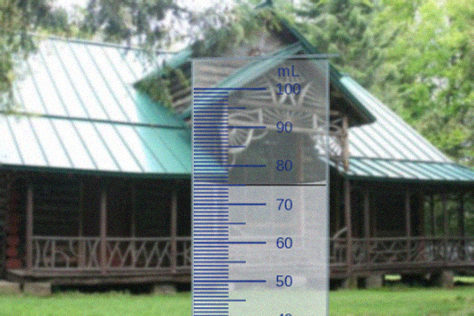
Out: mL 75
